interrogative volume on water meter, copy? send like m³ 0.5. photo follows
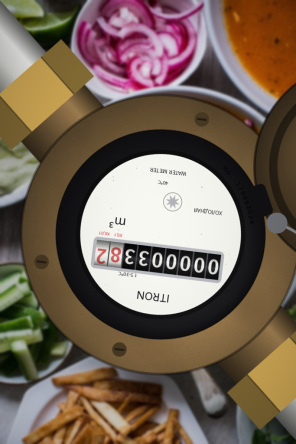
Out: m³ 33.82
